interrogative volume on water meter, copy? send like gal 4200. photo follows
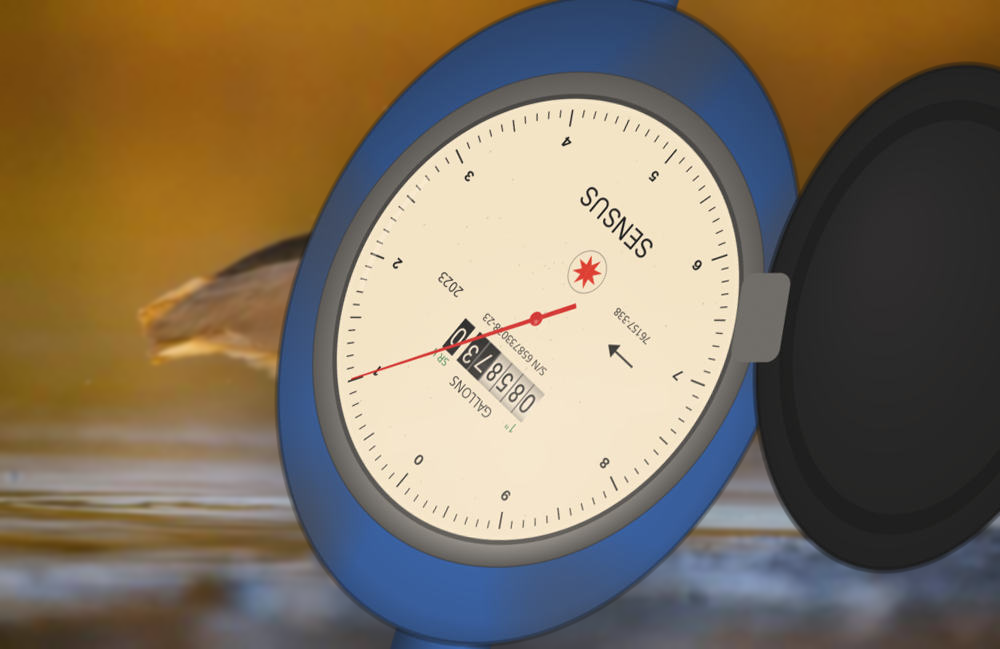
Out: gal 858731.0
